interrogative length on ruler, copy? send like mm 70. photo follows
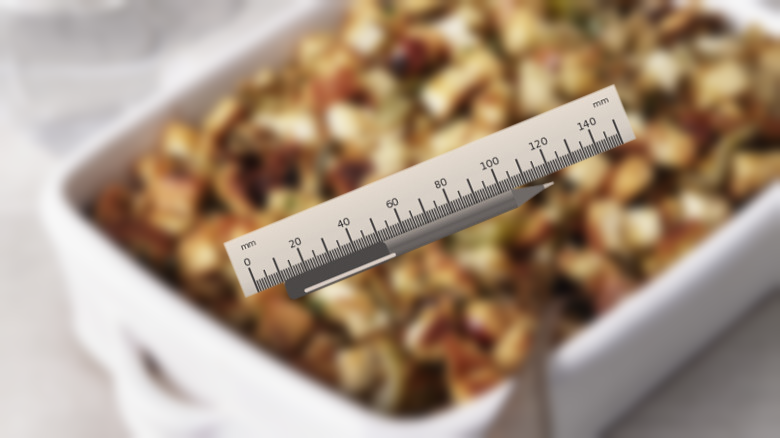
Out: mm 110
